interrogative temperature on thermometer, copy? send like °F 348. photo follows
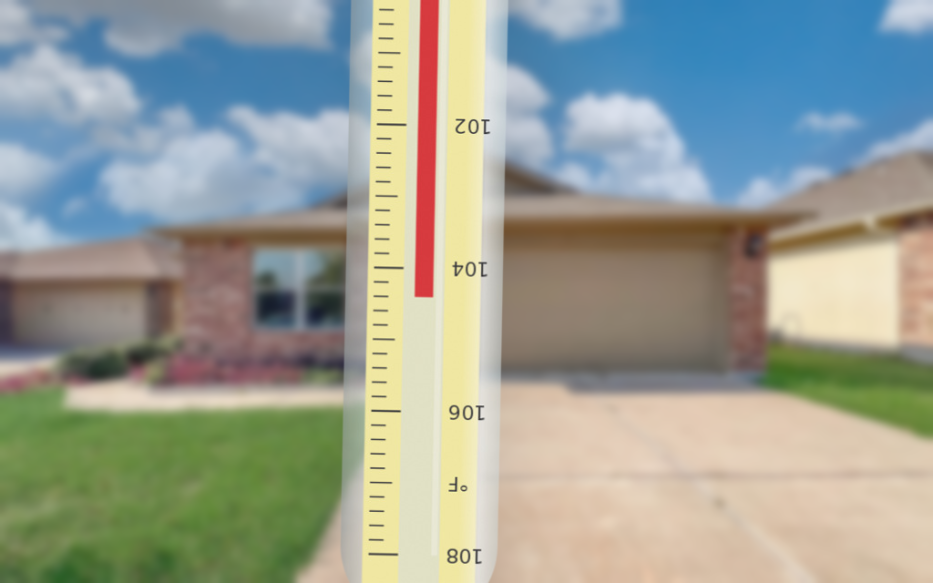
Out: °F 104.4
